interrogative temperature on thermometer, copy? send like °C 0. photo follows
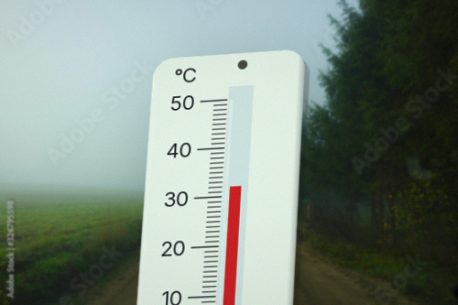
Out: °C 32
